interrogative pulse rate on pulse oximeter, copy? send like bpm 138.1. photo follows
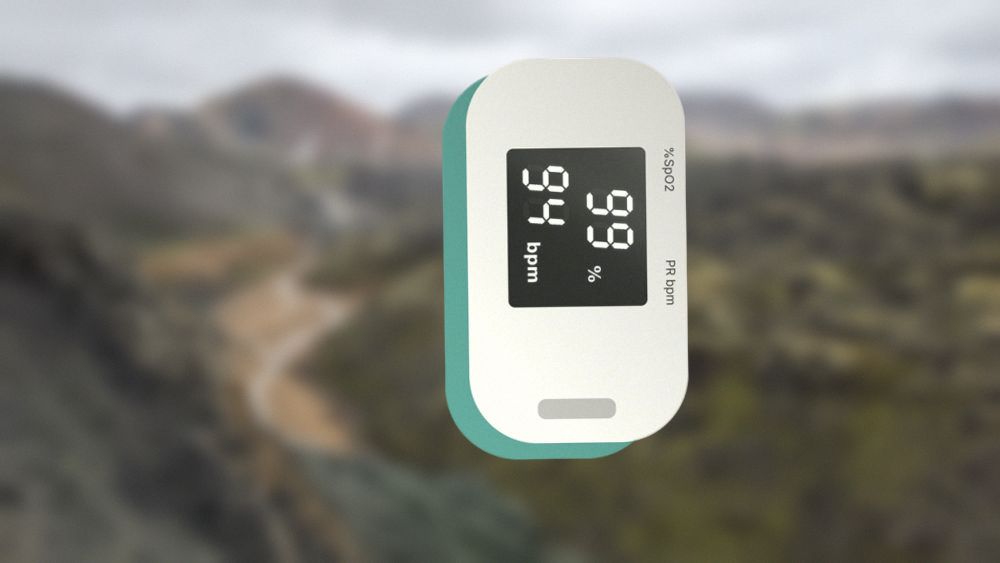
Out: bpm 94
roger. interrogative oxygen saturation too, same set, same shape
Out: % 99
